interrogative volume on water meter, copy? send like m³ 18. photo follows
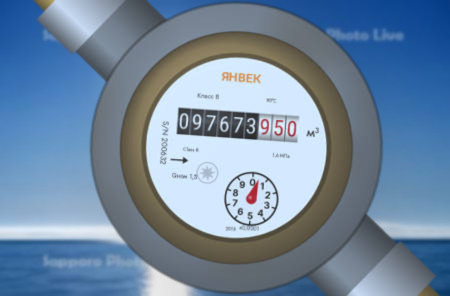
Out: m³ 97673.9500
